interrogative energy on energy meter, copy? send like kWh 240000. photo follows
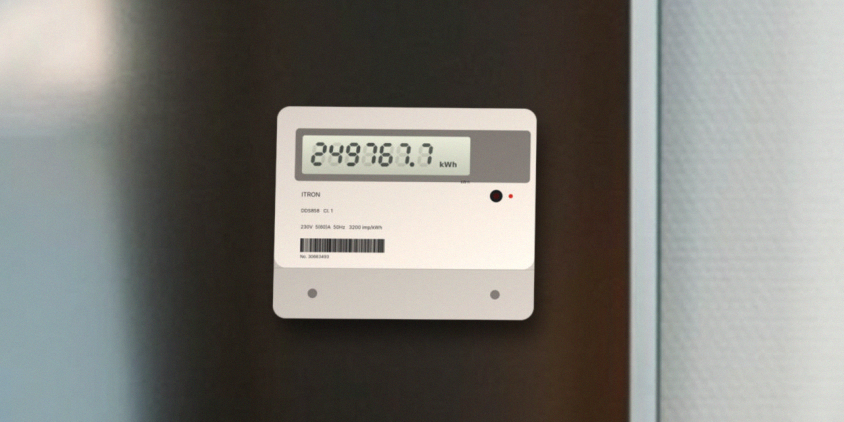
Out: kWh 249767.7
